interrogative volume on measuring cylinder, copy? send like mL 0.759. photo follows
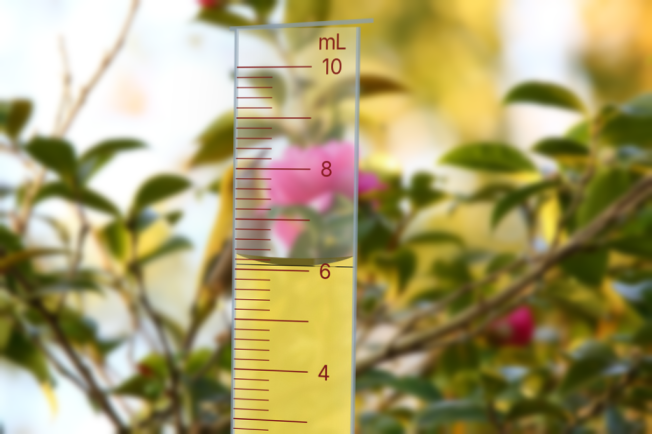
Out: mL 6.1
